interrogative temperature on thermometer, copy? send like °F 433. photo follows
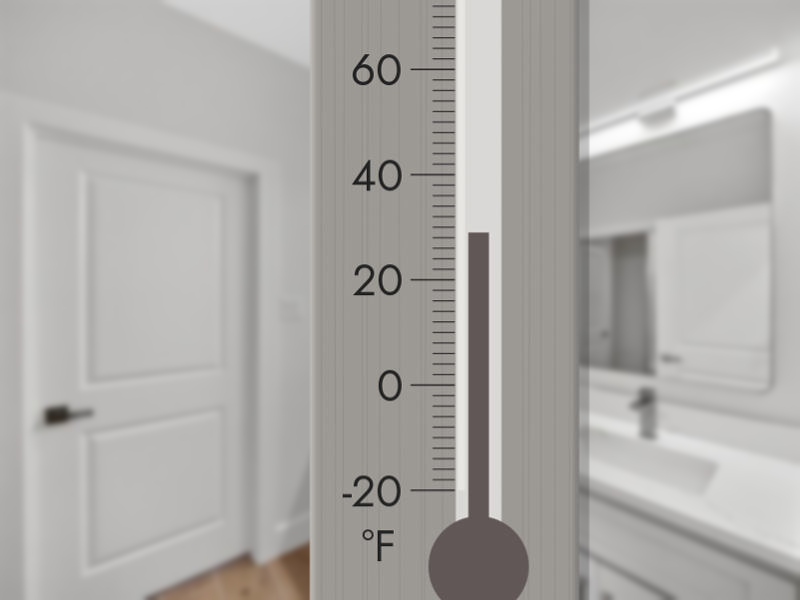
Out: °F 29
